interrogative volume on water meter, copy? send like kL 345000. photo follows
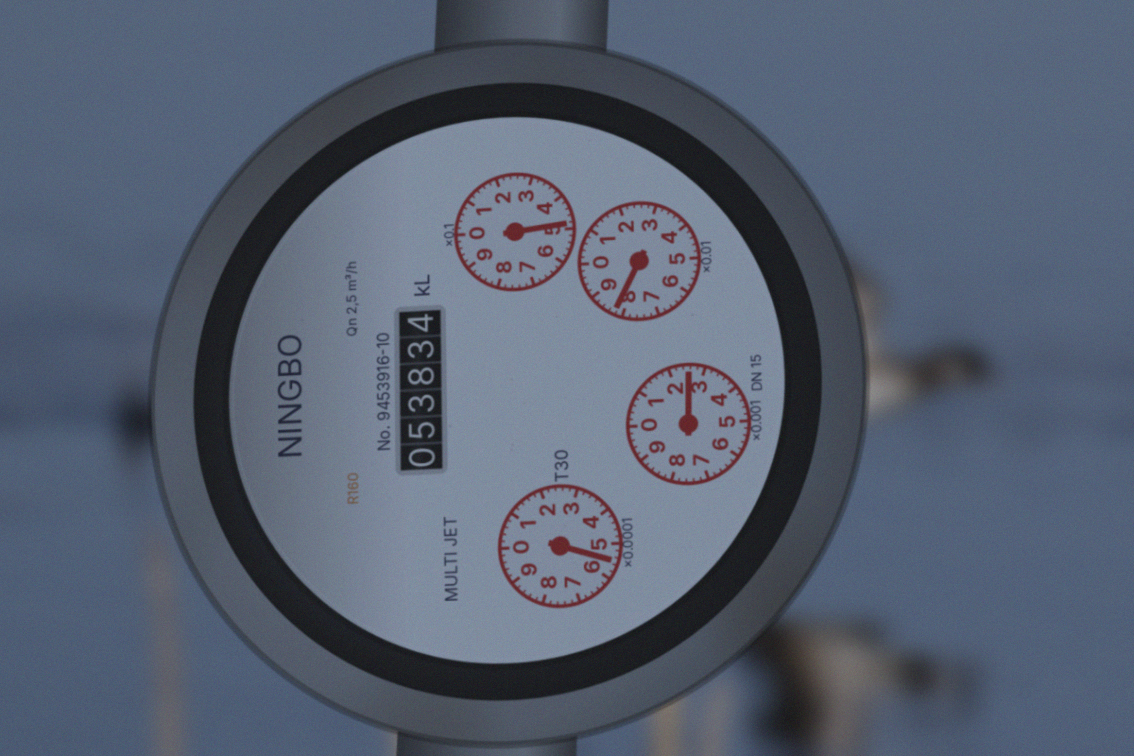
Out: kL 53834.4825
